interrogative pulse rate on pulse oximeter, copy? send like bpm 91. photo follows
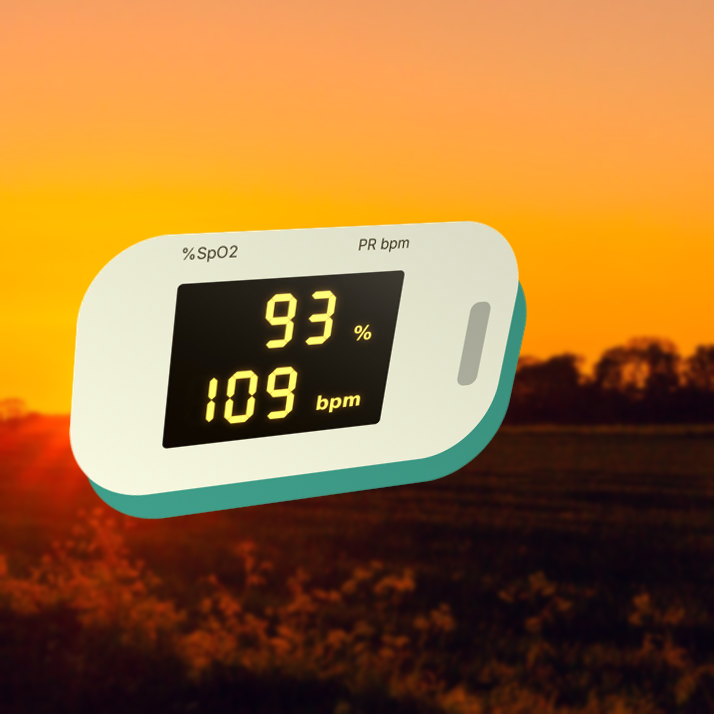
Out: bpm 109
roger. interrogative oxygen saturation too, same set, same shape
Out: % 93
